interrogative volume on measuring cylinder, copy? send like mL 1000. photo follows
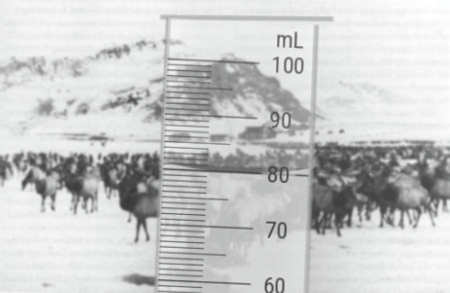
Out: mL 80
